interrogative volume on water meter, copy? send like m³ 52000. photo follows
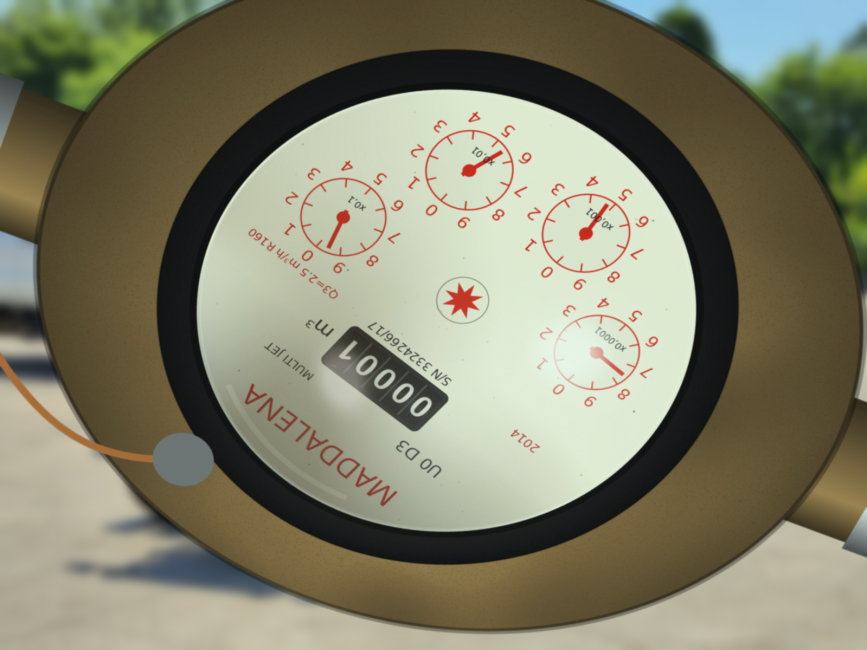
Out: m³ 0.9547
